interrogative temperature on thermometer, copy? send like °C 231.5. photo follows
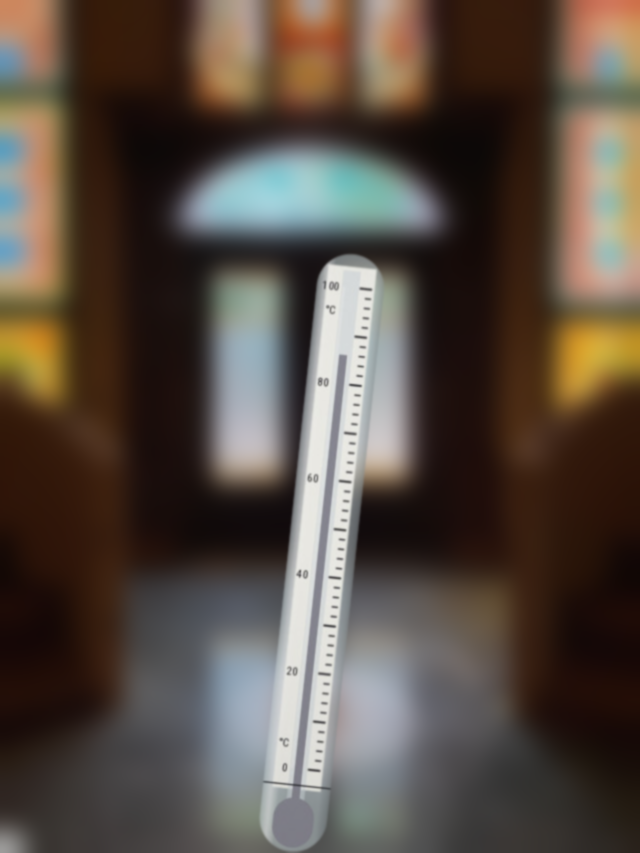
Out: °C 86
